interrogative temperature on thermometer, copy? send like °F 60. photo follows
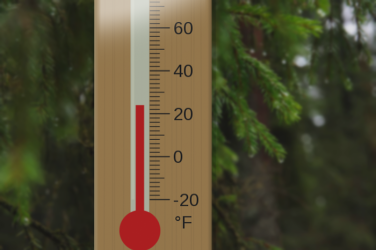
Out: °F 24
